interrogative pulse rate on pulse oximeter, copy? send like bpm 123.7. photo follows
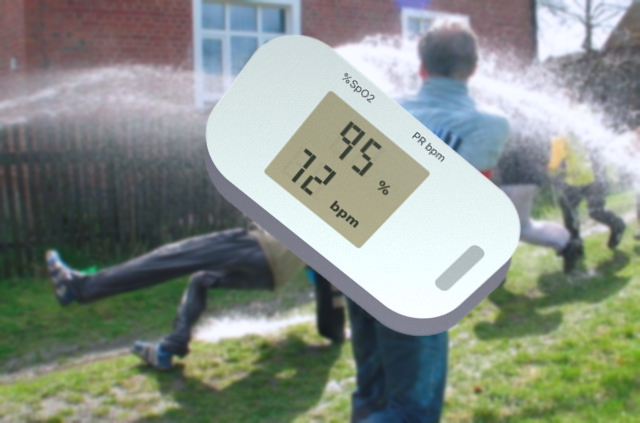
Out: bpm 72
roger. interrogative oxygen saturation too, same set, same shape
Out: % 95
